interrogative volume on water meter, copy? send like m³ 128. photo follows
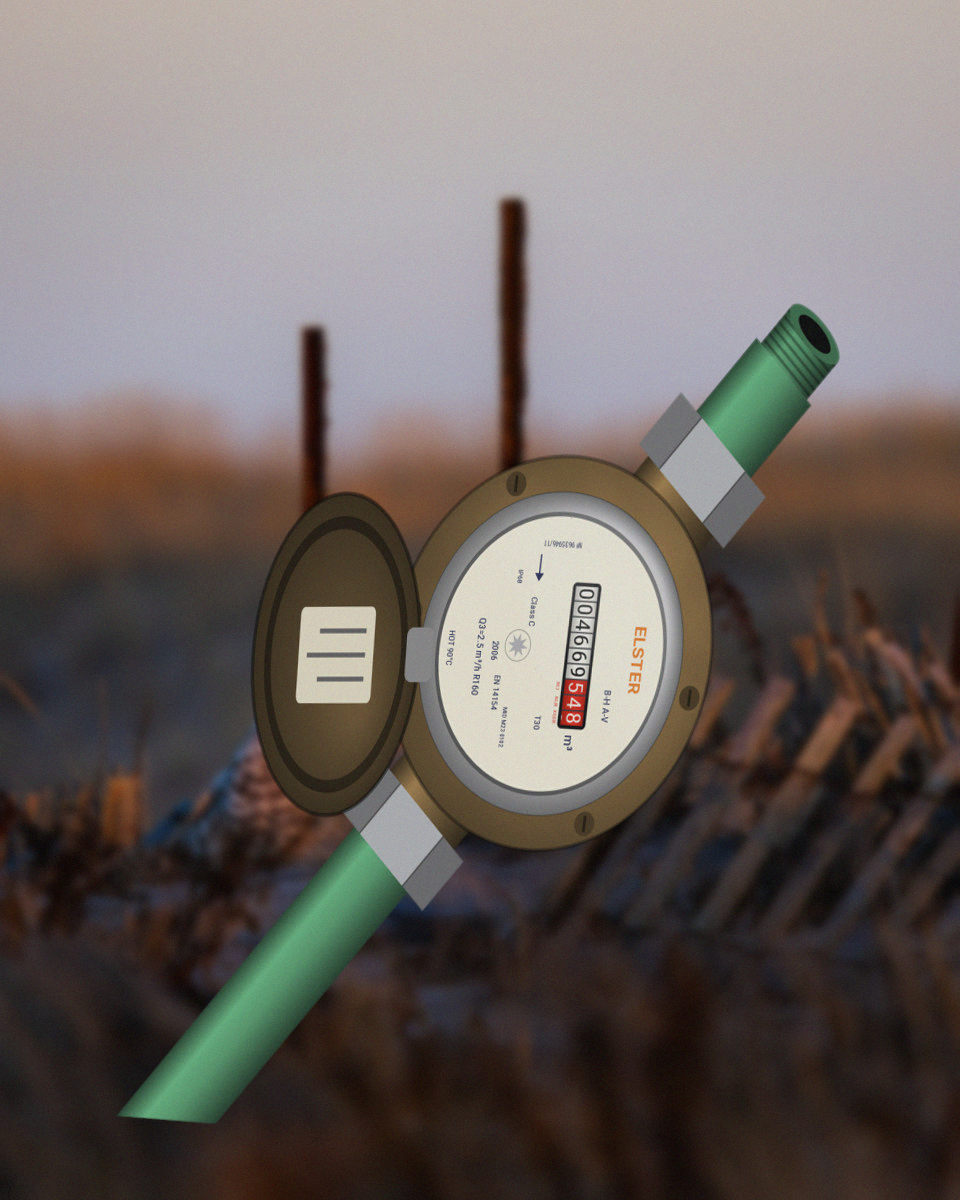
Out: m³ 4669.548
